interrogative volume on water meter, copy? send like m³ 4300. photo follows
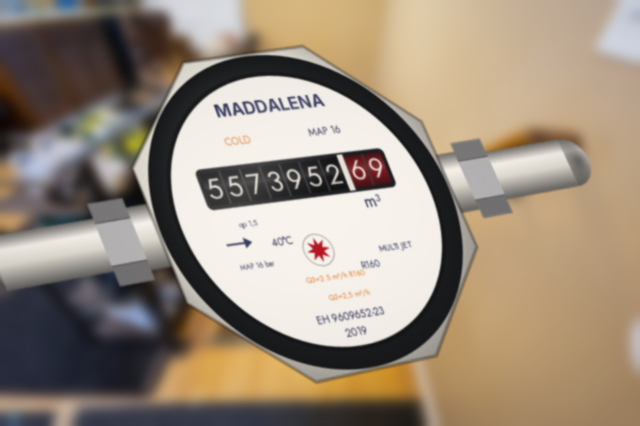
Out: m³ 5573952.69
